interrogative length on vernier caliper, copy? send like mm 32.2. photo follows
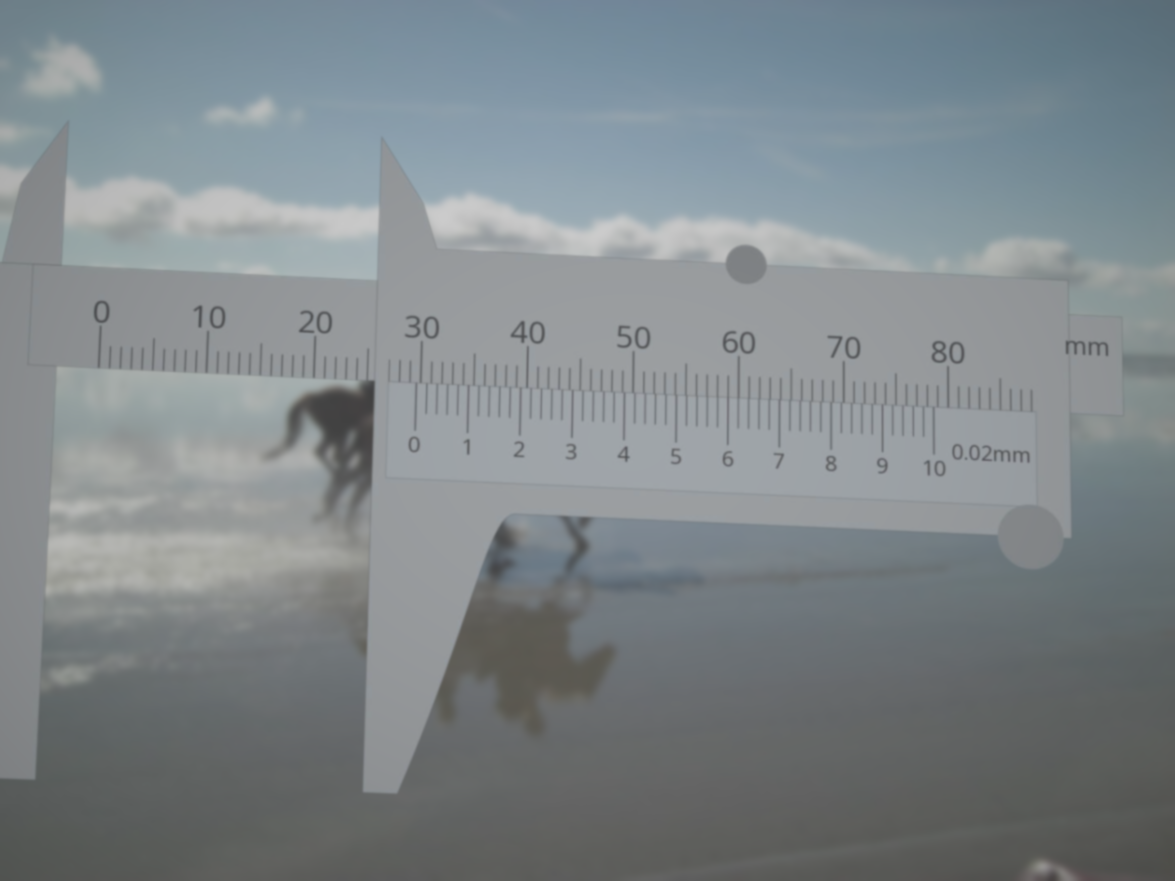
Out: mm 29.6
